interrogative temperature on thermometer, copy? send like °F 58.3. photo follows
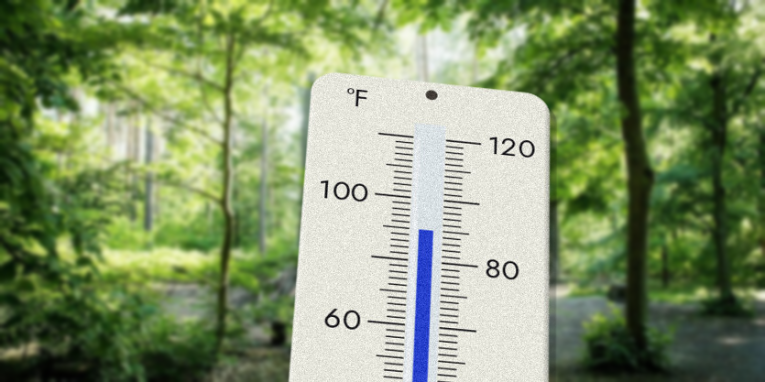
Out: °F 90
